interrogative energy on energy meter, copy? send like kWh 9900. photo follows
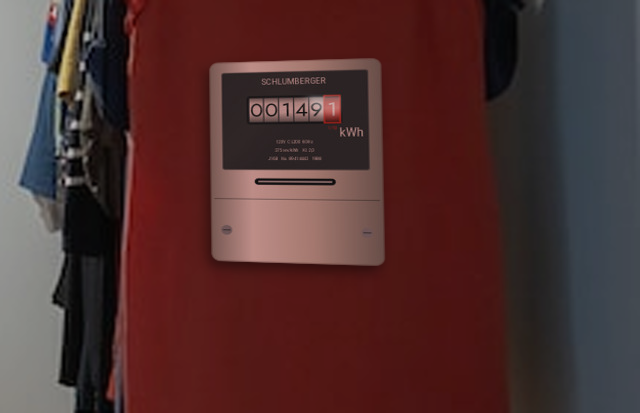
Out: kWh 149.1
